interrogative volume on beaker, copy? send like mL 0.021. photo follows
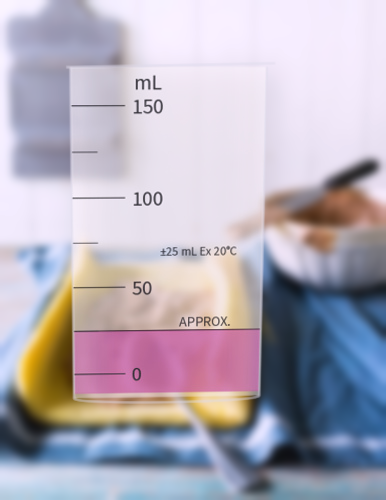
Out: mL 25
